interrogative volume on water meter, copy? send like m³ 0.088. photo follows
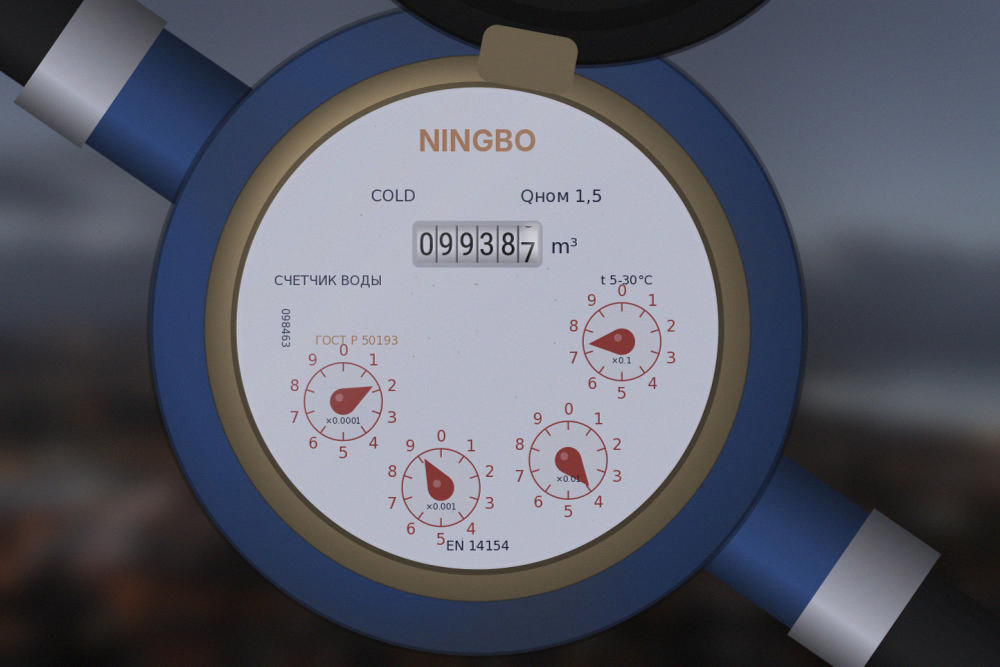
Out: m³ 99386.7391
